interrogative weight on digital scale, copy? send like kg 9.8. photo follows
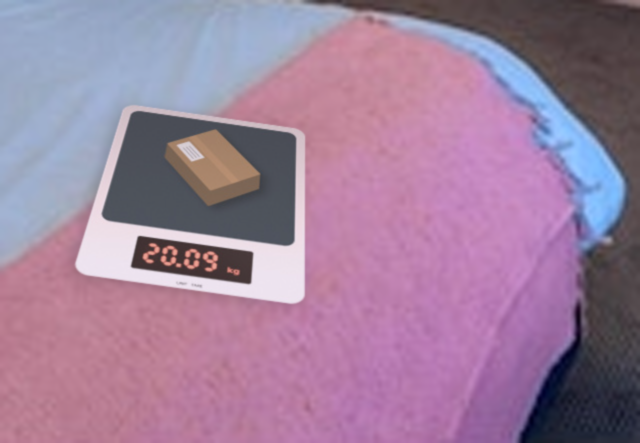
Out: kg 20.09
